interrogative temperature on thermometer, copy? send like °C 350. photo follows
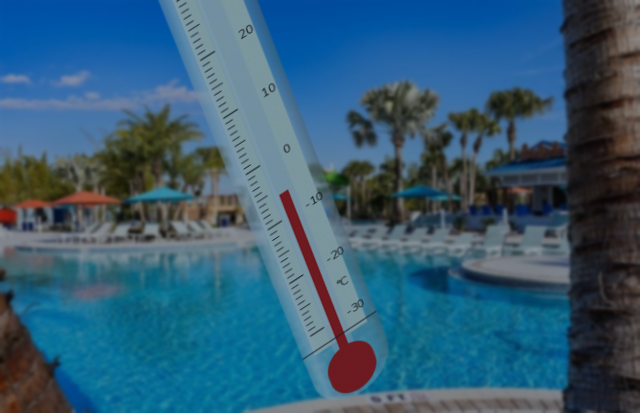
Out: °C -6
